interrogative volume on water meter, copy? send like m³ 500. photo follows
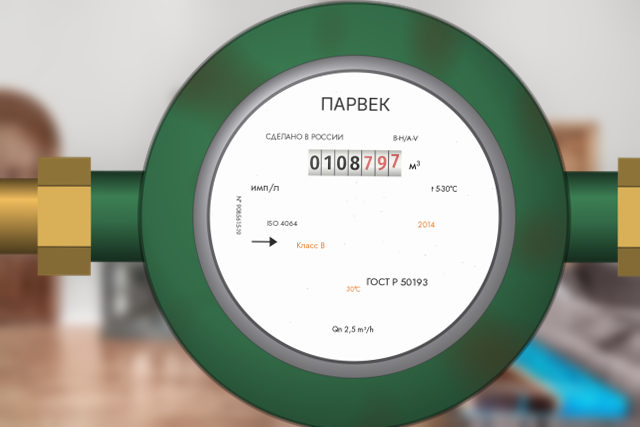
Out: m³ 108.797
